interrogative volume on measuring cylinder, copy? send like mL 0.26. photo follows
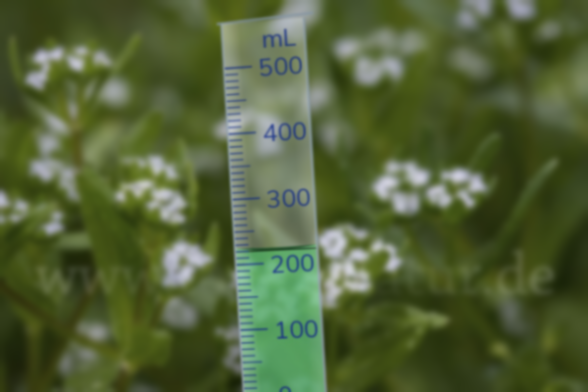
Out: mL 220
